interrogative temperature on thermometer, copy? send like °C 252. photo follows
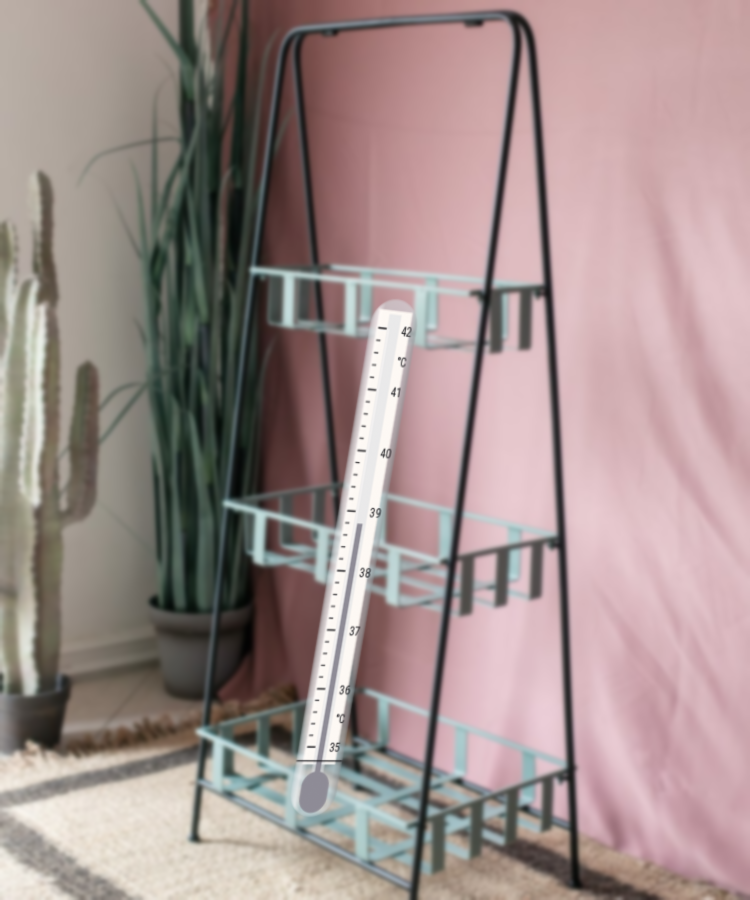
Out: °C 38.8
